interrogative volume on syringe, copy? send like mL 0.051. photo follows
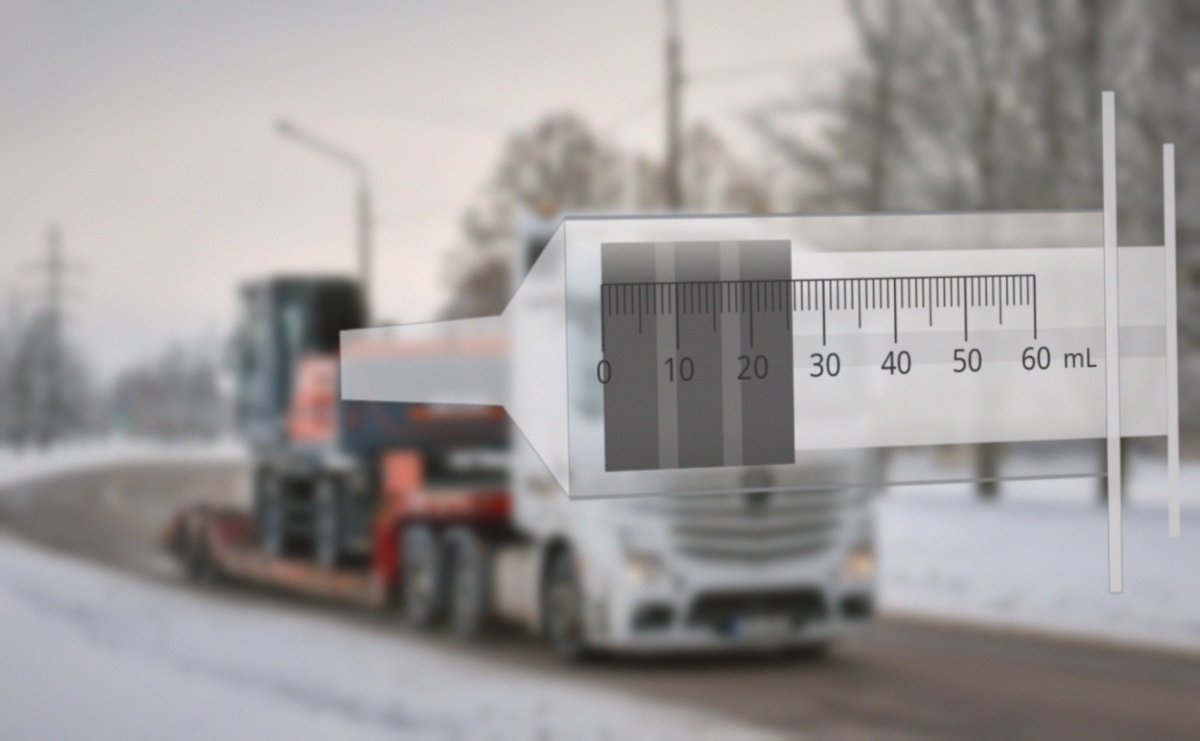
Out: mL 0
